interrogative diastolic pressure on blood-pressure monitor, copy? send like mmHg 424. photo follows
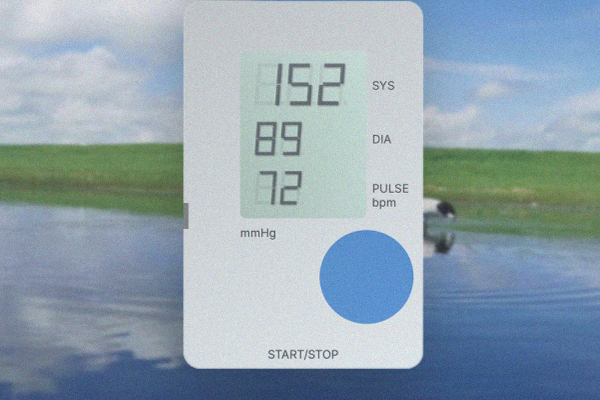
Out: mmHg 89
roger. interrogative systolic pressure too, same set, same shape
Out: mmHg 152
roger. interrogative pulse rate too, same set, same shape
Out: bpm 72
